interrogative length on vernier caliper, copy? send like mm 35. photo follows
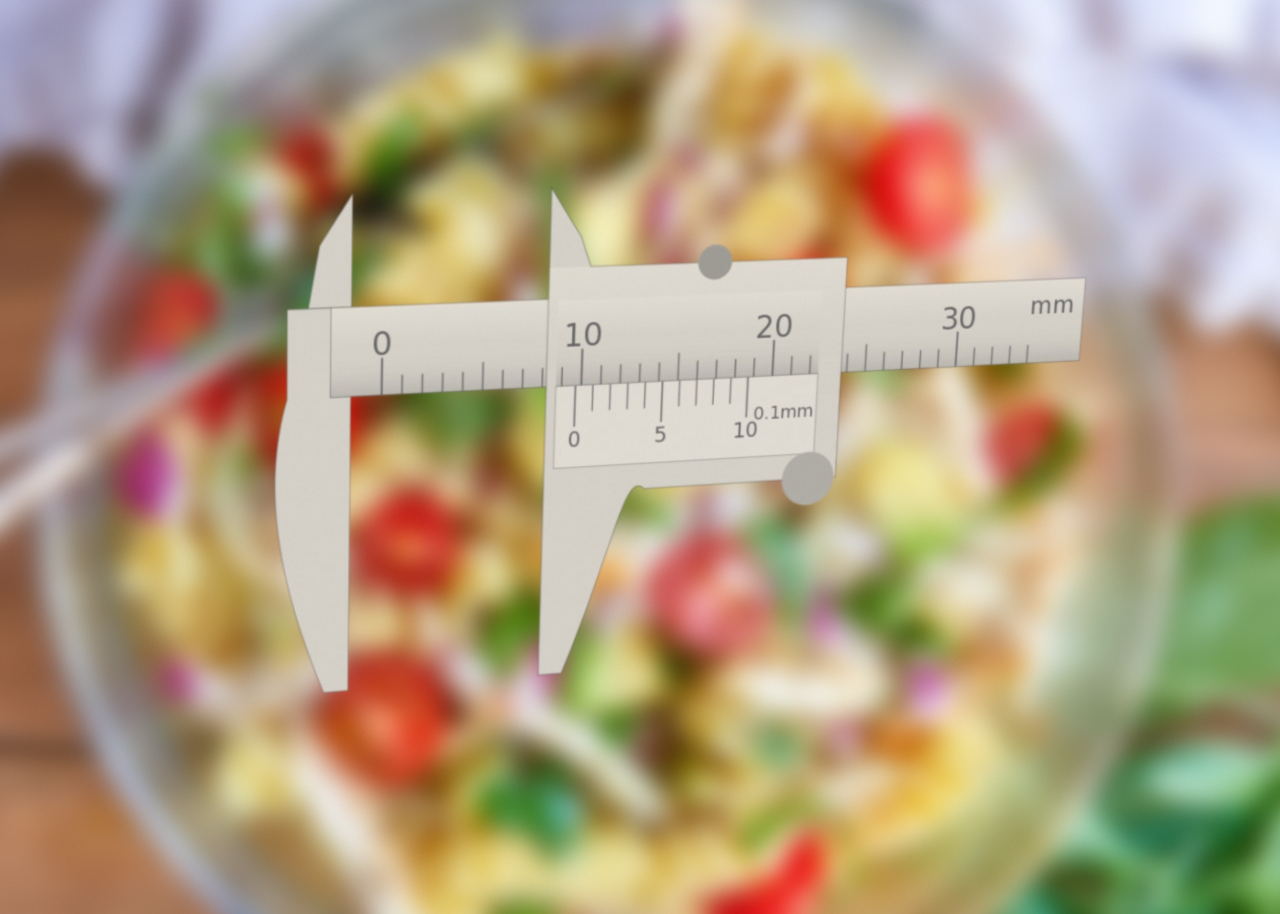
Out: mm 9.7
